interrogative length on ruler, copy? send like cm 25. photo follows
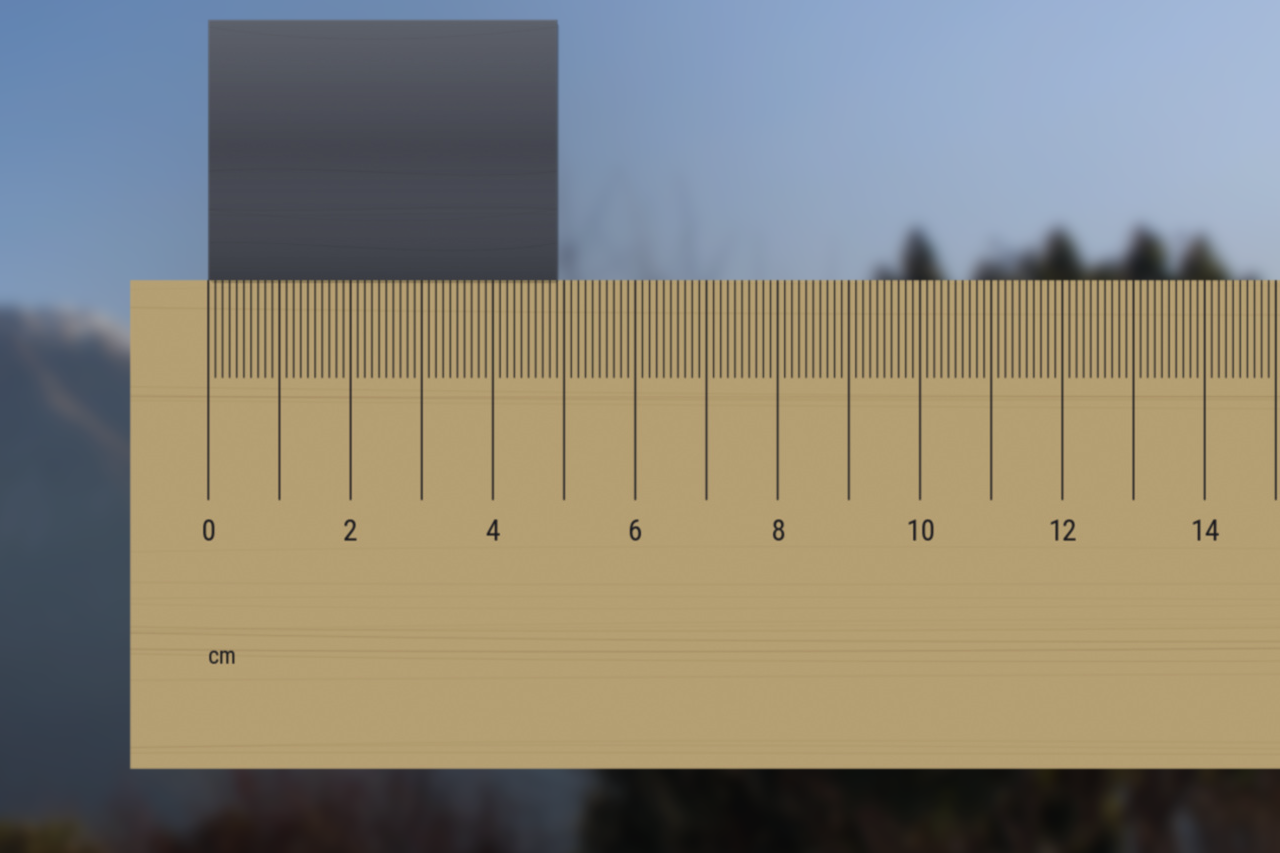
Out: cm 4.9
